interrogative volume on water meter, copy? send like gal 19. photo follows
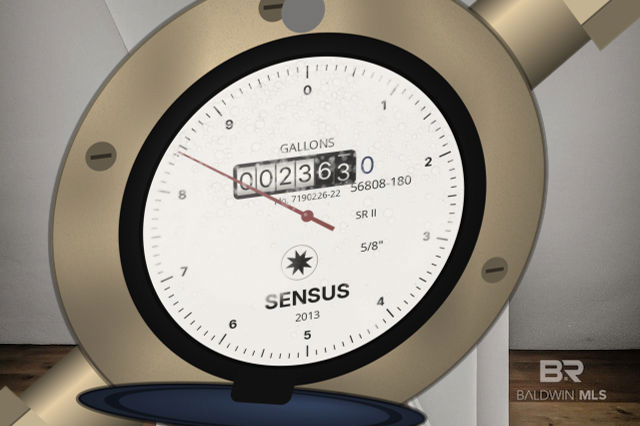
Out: gal 23628.4
